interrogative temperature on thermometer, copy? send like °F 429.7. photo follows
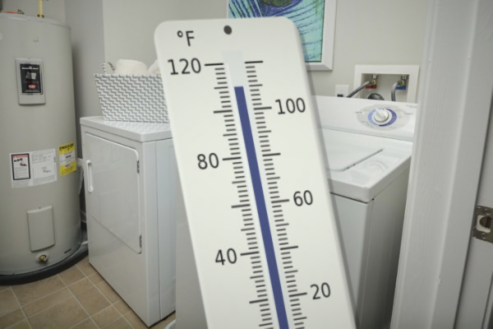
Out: °F 110
